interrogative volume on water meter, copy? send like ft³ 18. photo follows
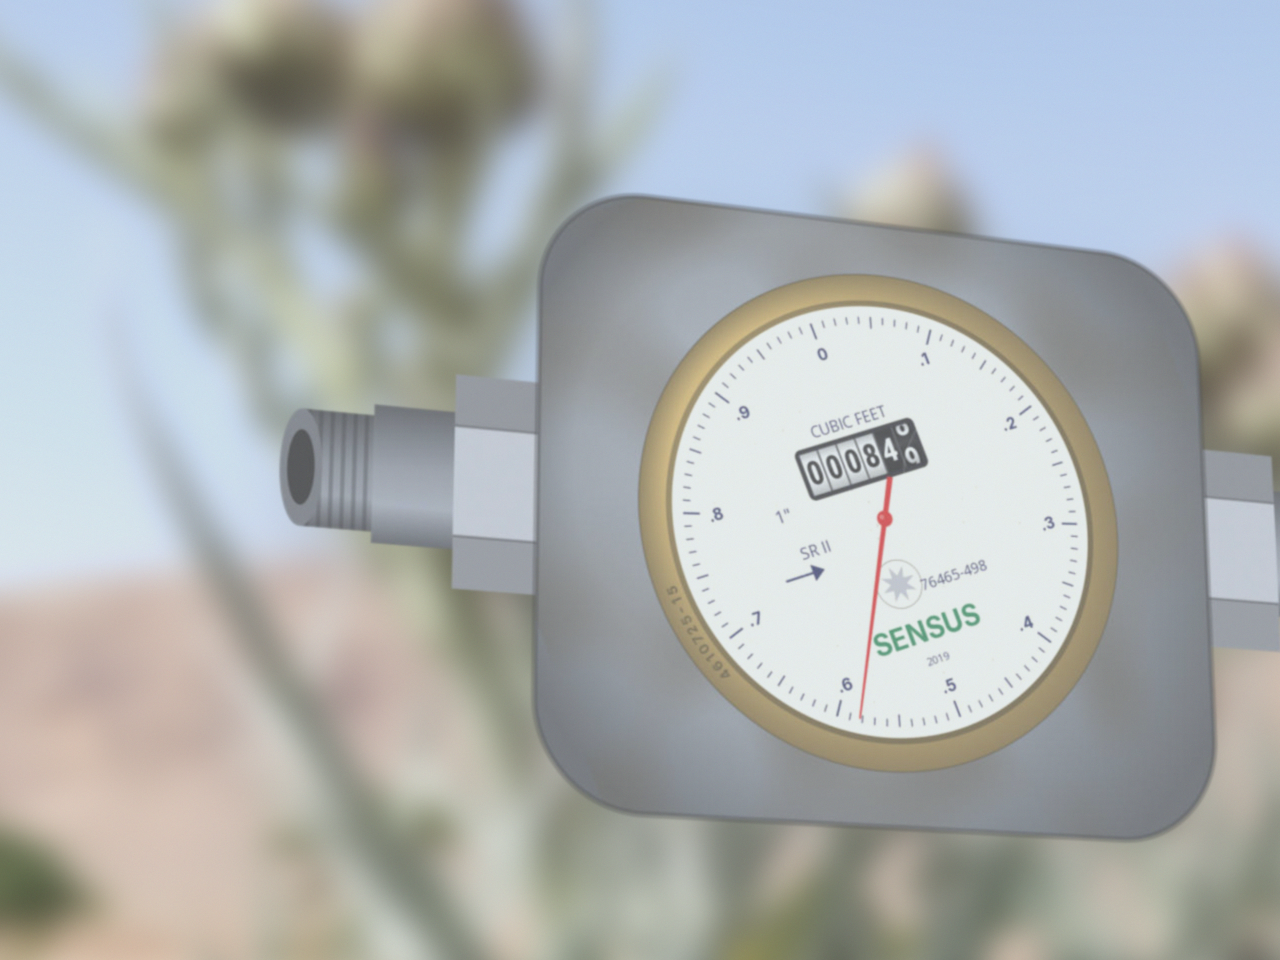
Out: ft³ 848.58
